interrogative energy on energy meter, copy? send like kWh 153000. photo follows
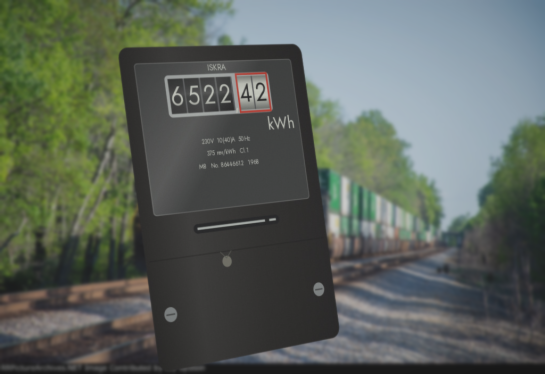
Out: kWh 6522.42
